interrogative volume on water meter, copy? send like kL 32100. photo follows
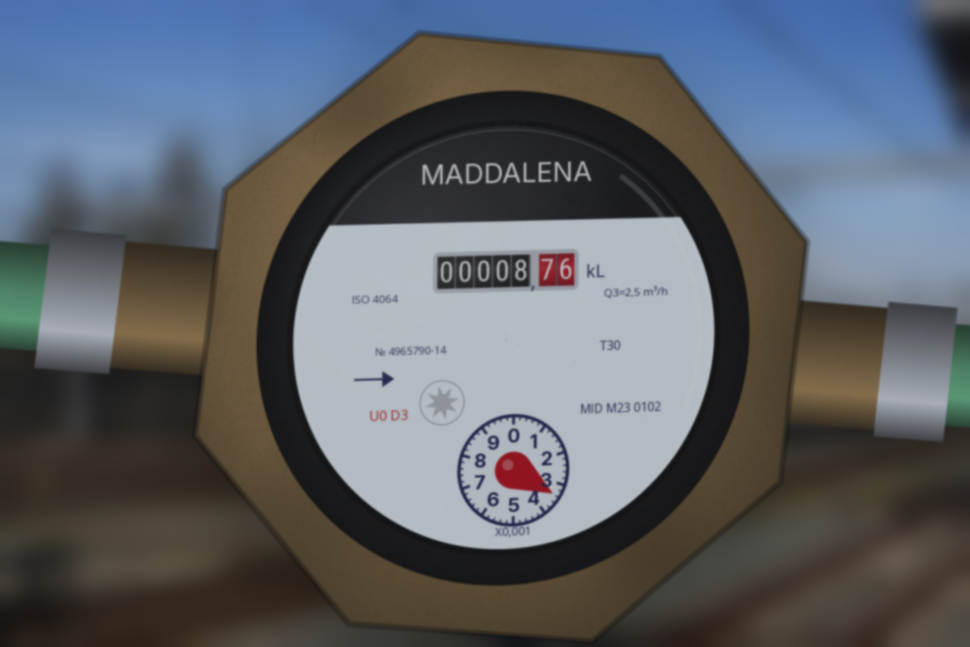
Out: kL 8.763
